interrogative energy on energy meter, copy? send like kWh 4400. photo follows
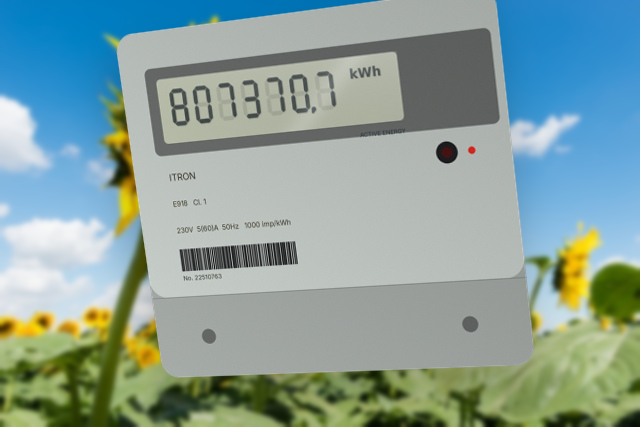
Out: kWh 807370.7
